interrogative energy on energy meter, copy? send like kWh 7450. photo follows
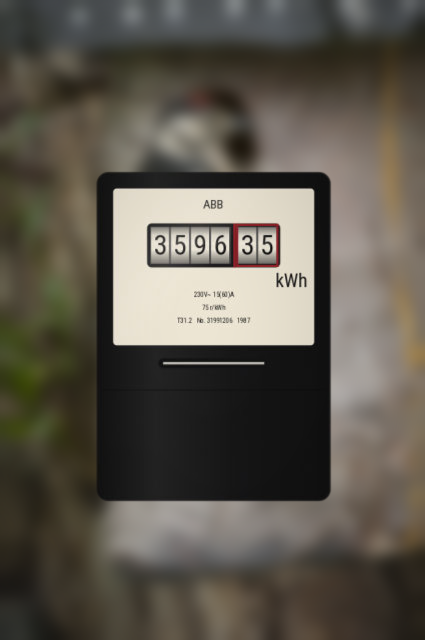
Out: kWh 3596.35
